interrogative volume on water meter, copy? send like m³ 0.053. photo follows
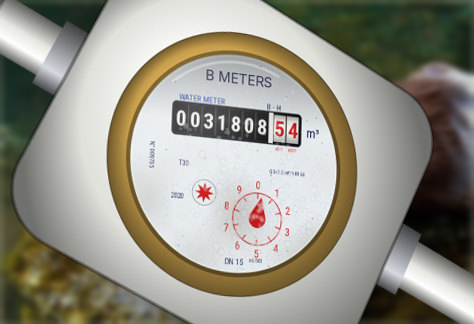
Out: m³ 31808.540
